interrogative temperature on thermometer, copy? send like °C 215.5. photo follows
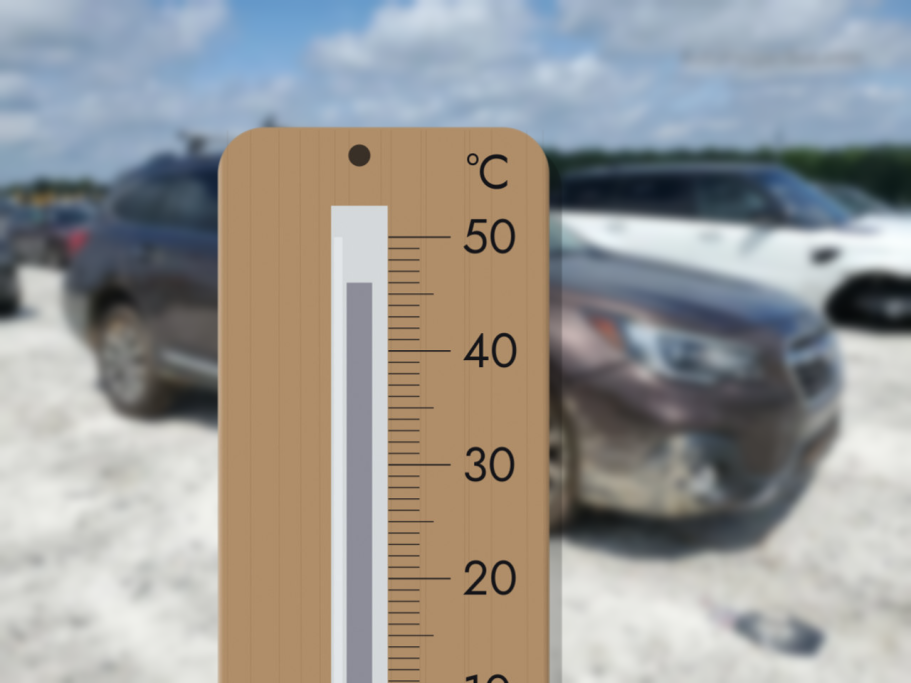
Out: °C 46
